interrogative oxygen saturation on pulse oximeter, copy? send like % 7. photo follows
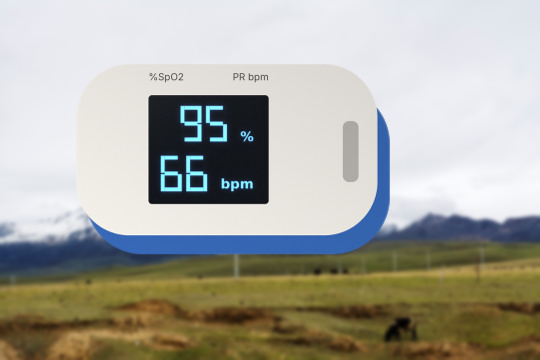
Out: % 95
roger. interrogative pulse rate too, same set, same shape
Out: bpm 66
